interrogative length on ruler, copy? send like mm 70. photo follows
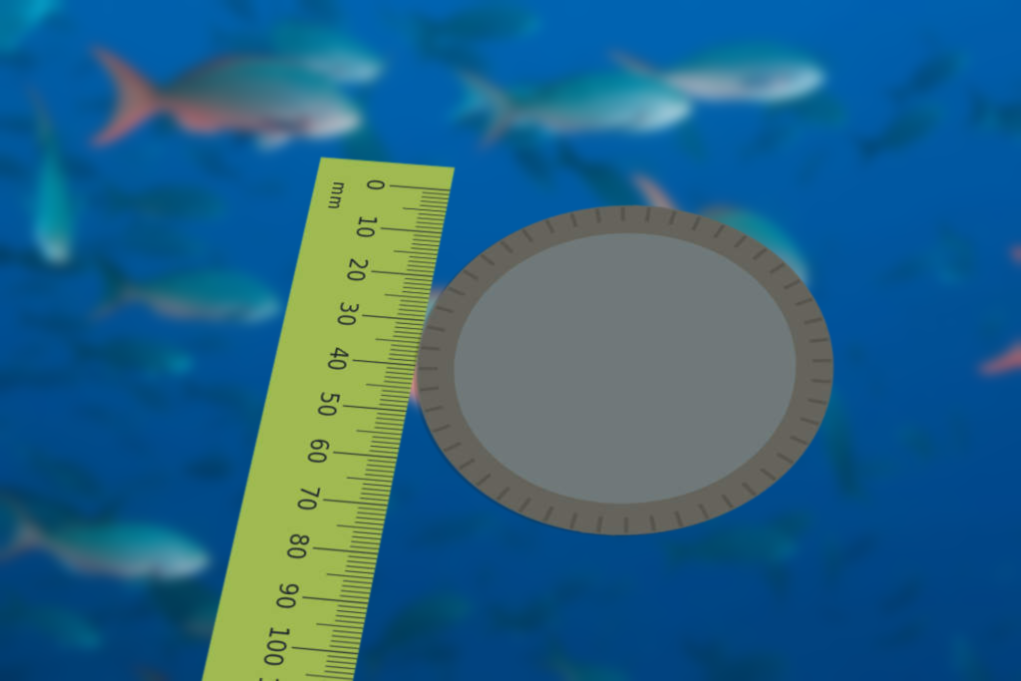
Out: mm 72
